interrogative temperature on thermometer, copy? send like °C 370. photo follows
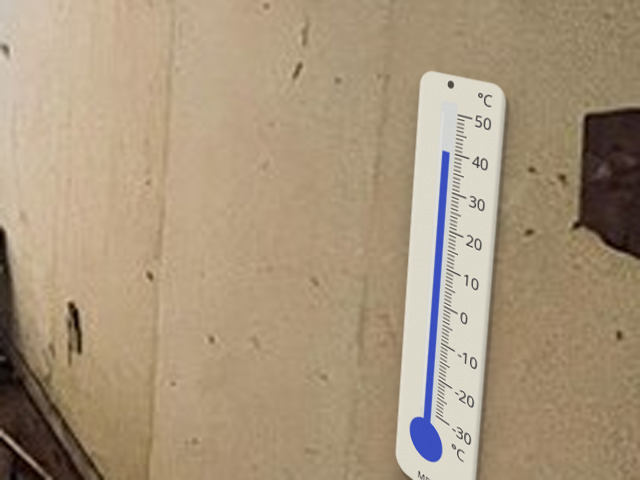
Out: °C 40
